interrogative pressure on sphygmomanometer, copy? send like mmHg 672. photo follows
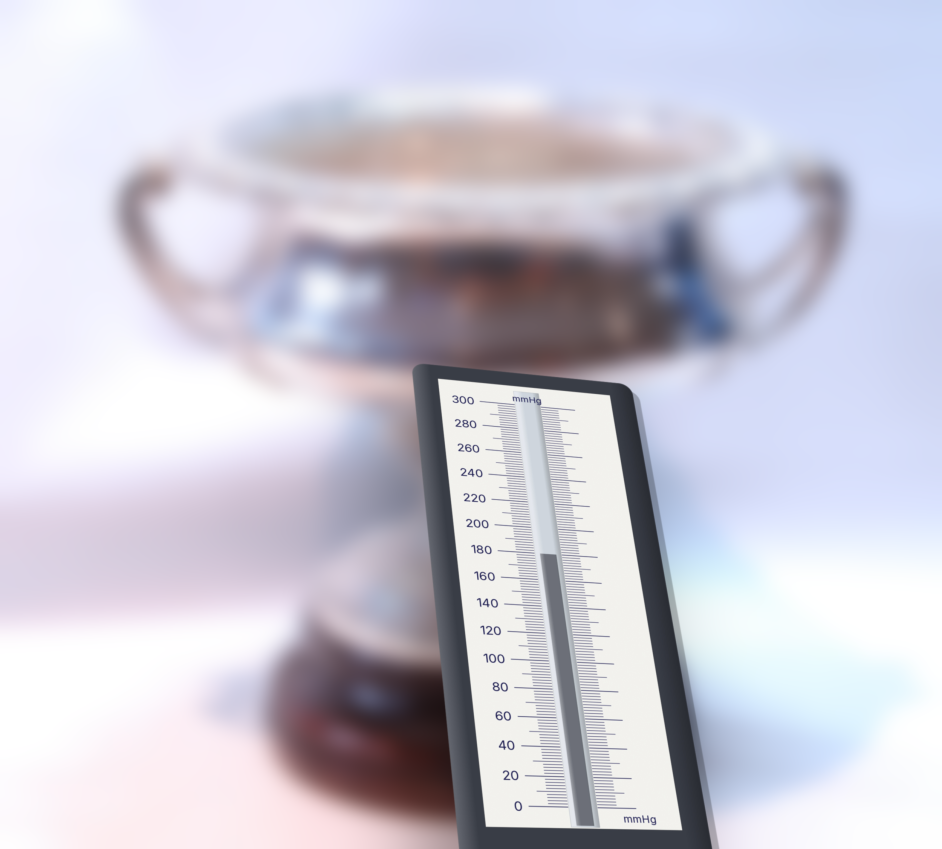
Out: mmHg 180
